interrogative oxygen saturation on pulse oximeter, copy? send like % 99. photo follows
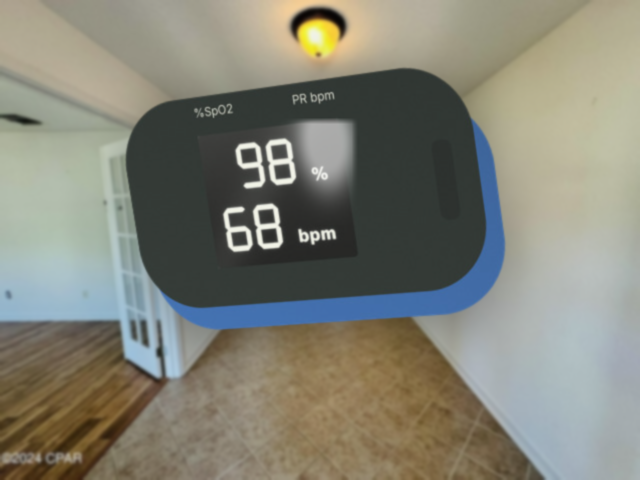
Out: % 98
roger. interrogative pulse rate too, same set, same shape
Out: bpm 68
